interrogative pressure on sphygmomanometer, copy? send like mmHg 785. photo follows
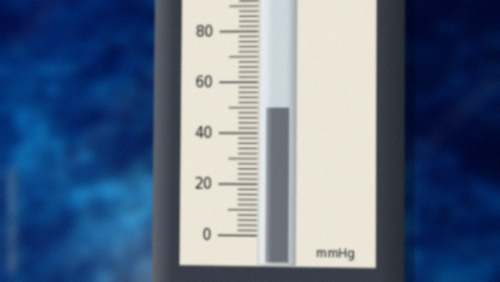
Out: mmHg 50
